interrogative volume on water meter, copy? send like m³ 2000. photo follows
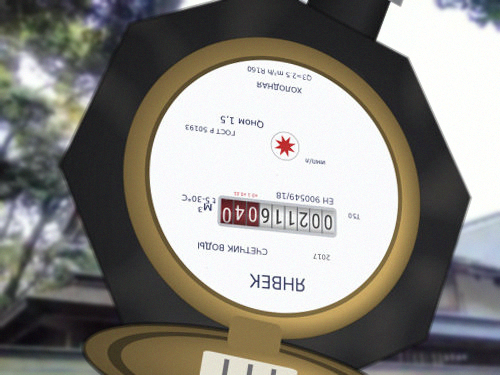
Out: m³ 2116.040
